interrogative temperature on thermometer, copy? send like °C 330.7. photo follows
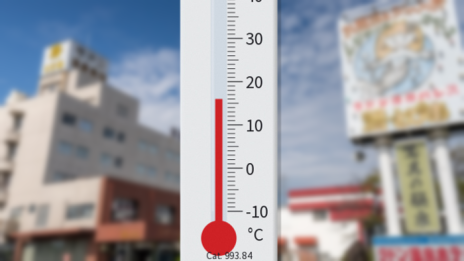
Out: °C 16
